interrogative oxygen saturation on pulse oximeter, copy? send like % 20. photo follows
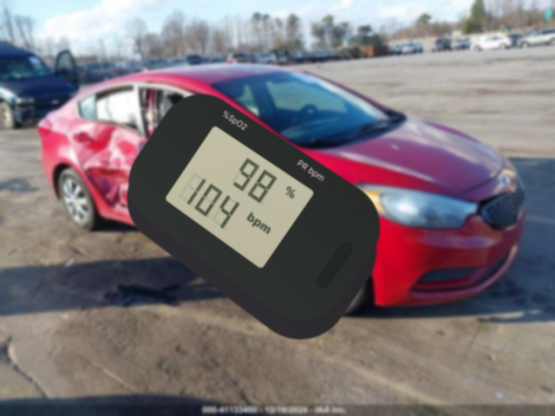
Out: % 98
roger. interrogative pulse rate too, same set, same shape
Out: bpm 104
